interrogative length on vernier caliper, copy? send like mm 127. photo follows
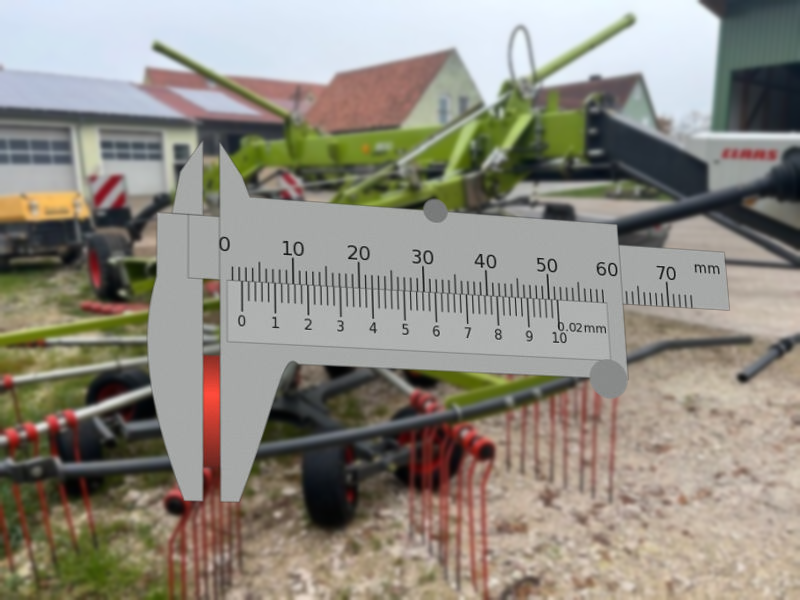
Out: mm 2.4
